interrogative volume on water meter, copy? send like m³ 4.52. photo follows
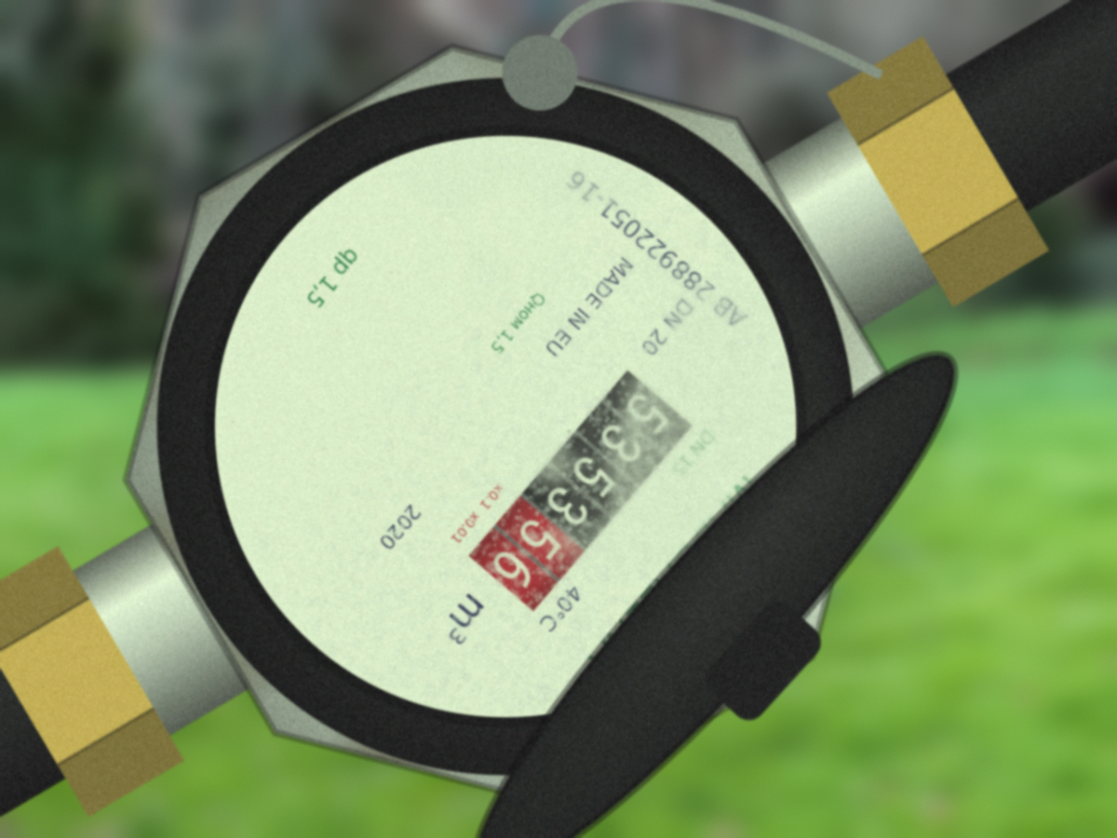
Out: m³ 5353.56
